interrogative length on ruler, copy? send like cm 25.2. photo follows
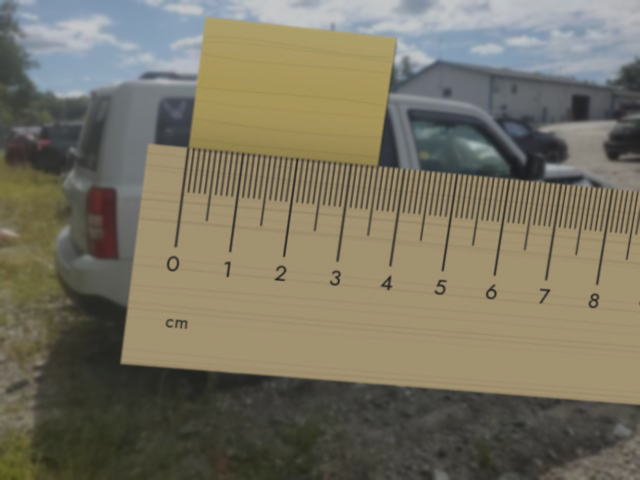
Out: cm 3.5
